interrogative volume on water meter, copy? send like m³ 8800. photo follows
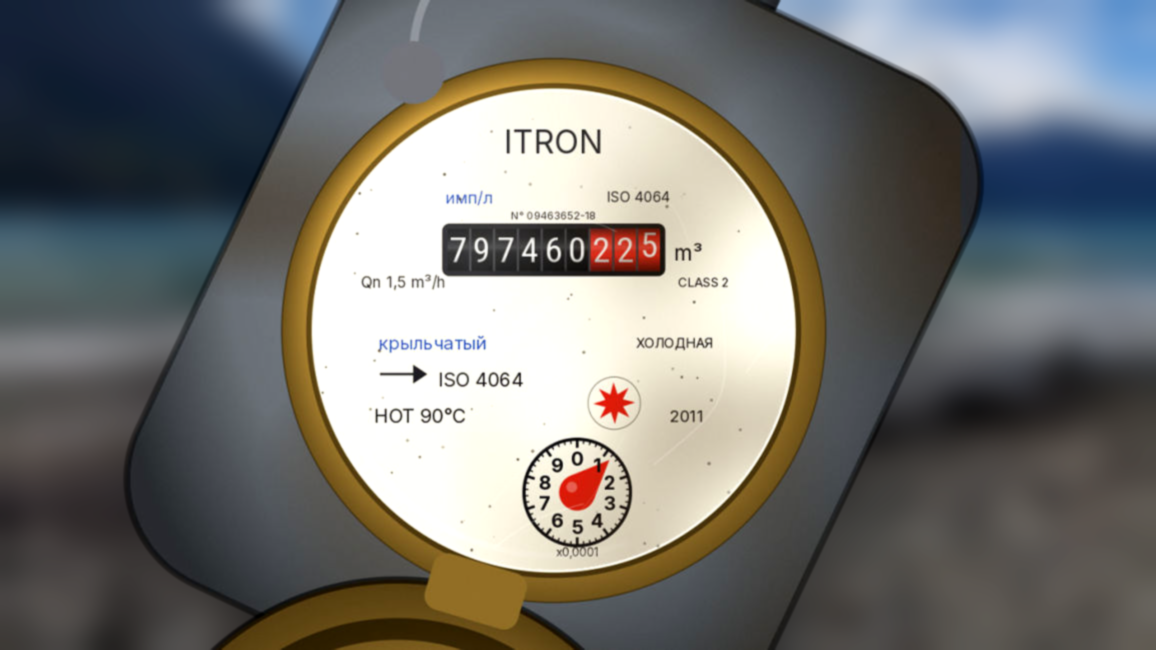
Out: m³ 797460.2251
